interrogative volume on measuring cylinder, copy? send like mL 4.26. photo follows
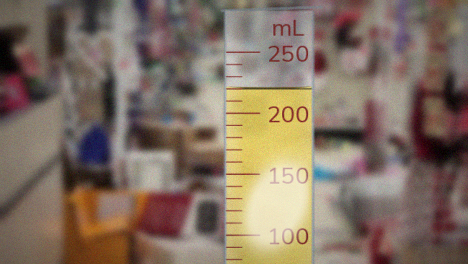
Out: mL 220
